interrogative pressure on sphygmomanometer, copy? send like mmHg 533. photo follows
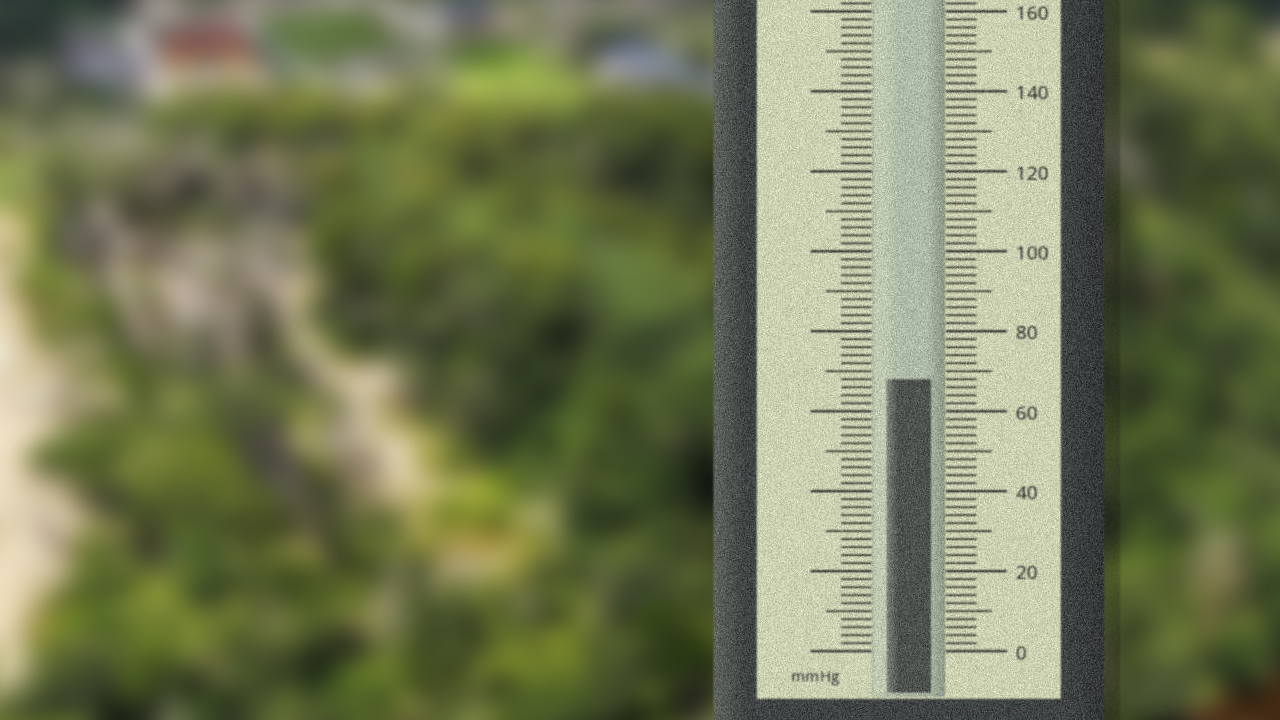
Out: mmHg 68
